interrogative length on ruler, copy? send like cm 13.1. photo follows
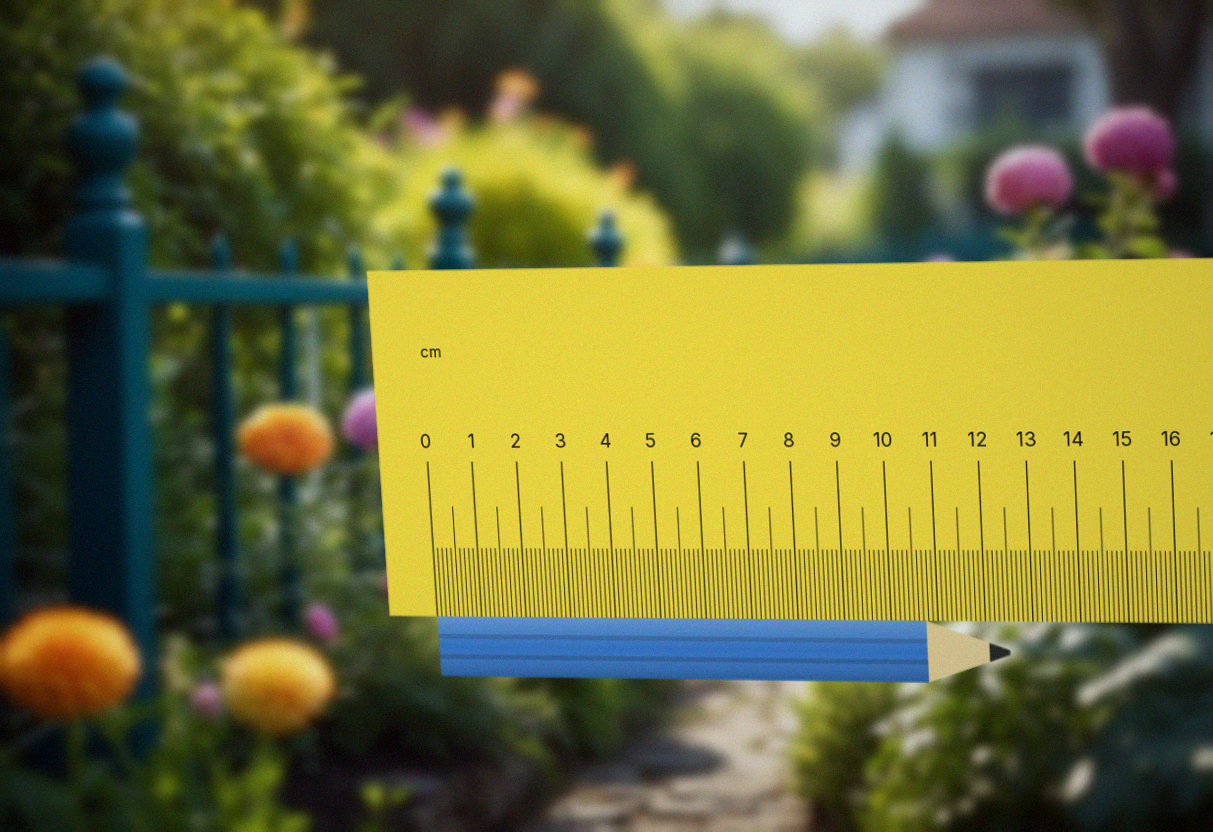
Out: cm 12.5
